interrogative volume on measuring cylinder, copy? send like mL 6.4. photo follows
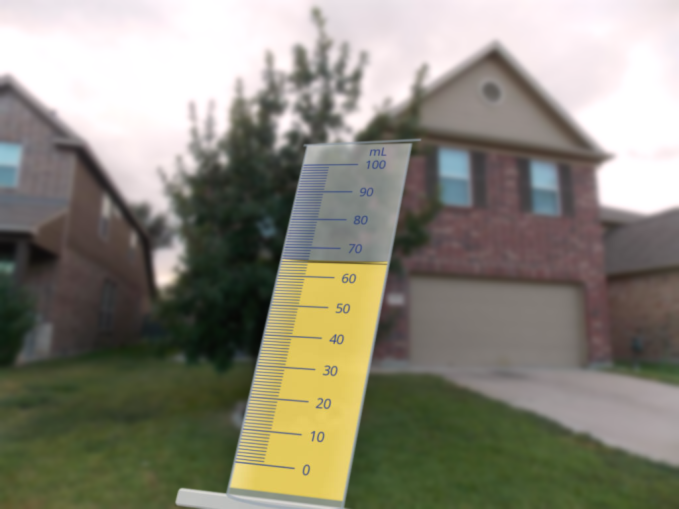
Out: mL 65
